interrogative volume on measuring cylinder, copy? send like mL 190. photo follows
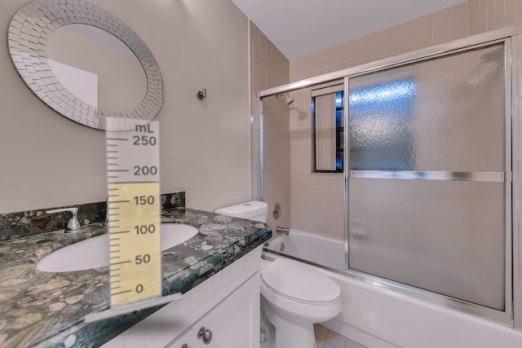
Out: mL 180
